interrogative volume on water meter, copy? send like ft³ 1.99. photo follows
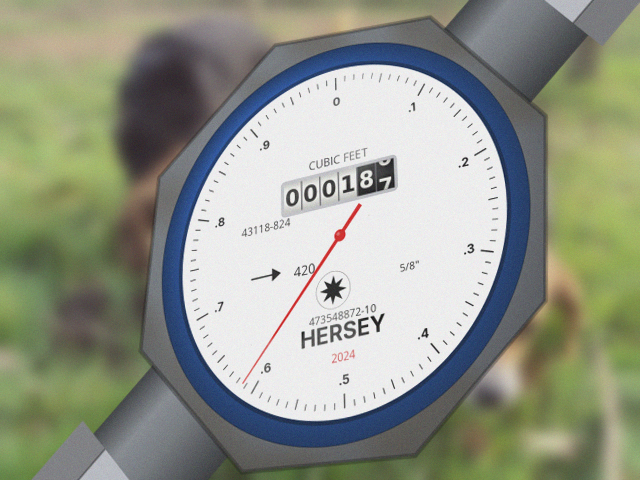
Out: ft³ 186.61
